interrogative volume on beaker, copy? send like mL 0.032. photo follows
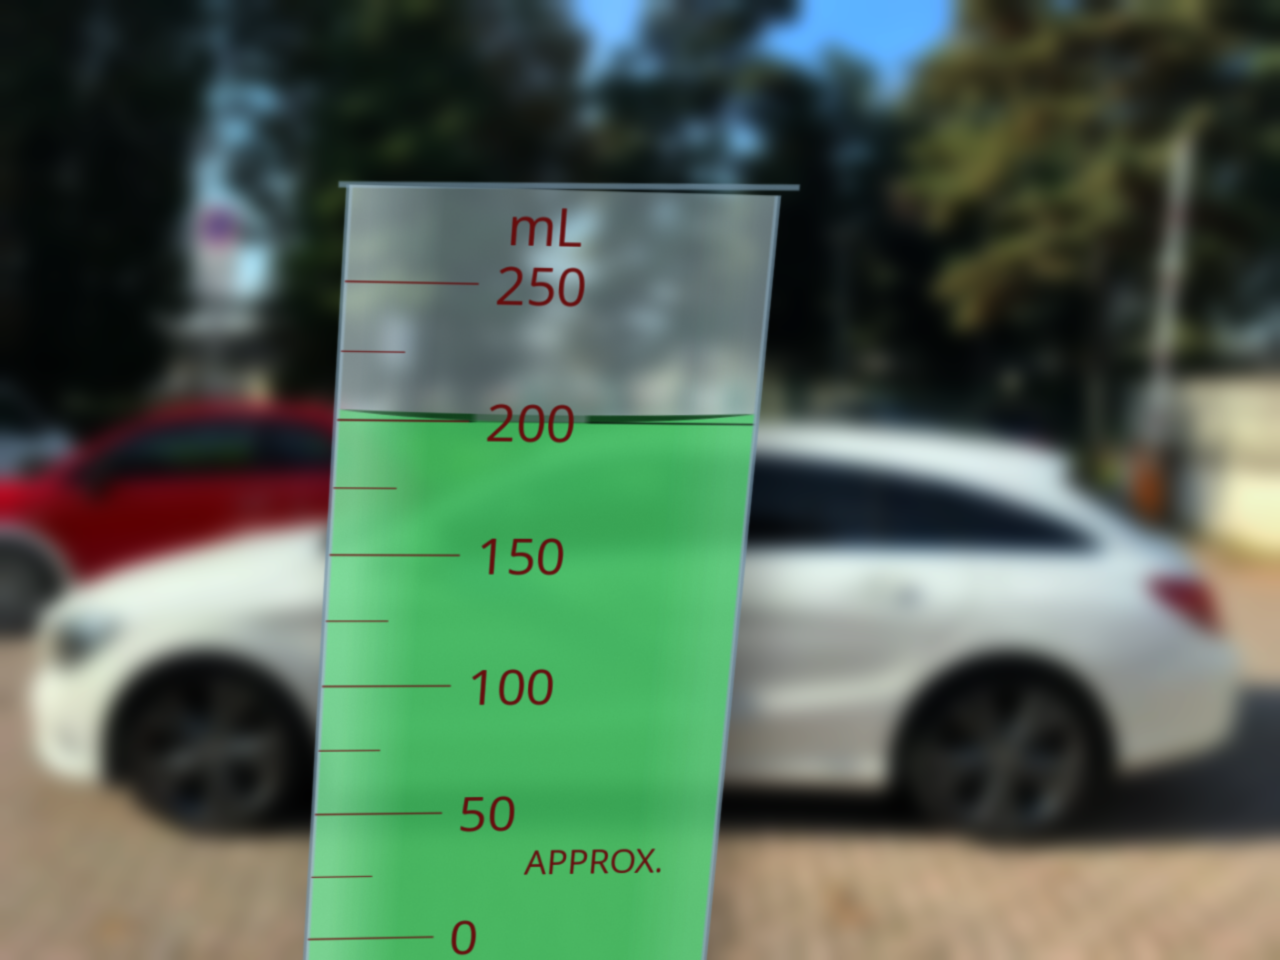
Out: mL 200
